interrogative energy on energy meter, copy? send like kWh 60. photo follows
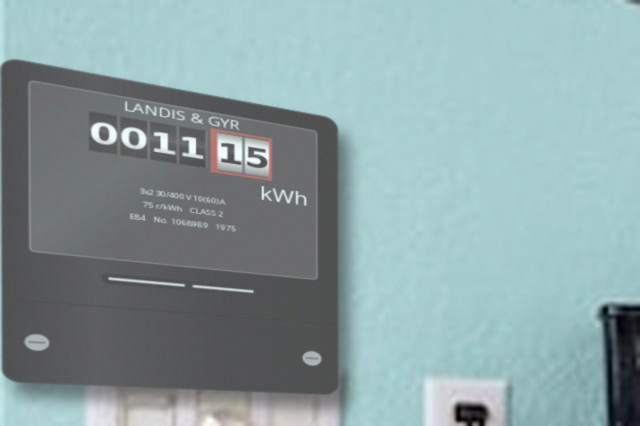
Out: kWh 11.15
